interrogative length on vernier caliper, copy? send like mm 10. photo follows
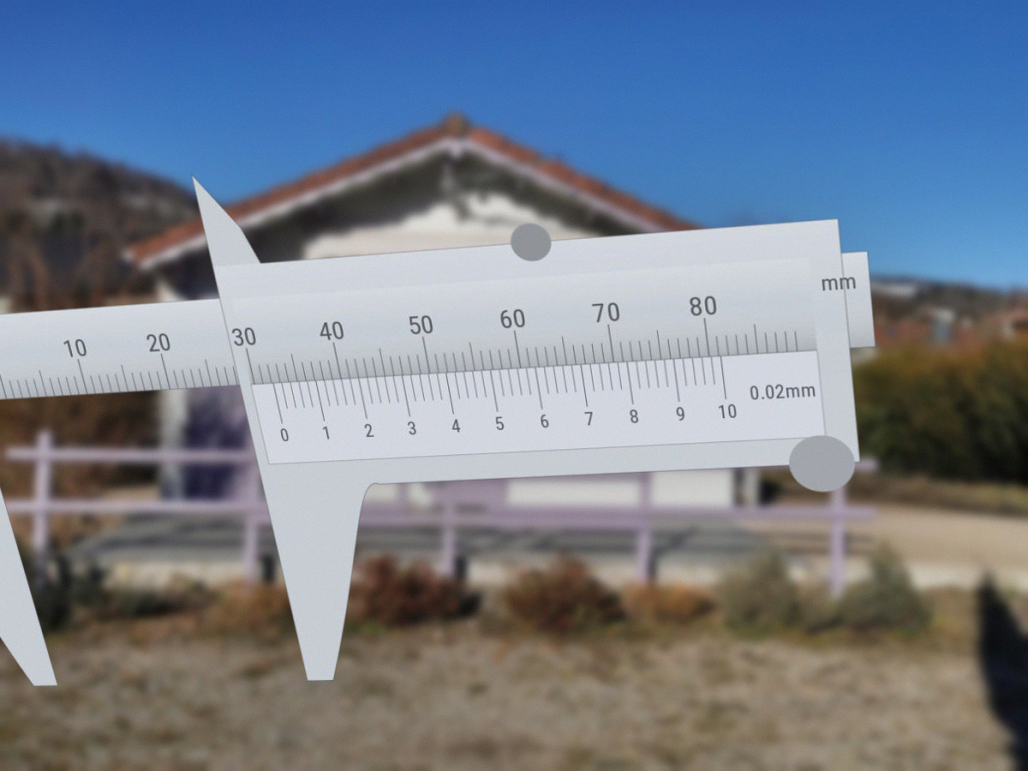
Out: mm 32.2
